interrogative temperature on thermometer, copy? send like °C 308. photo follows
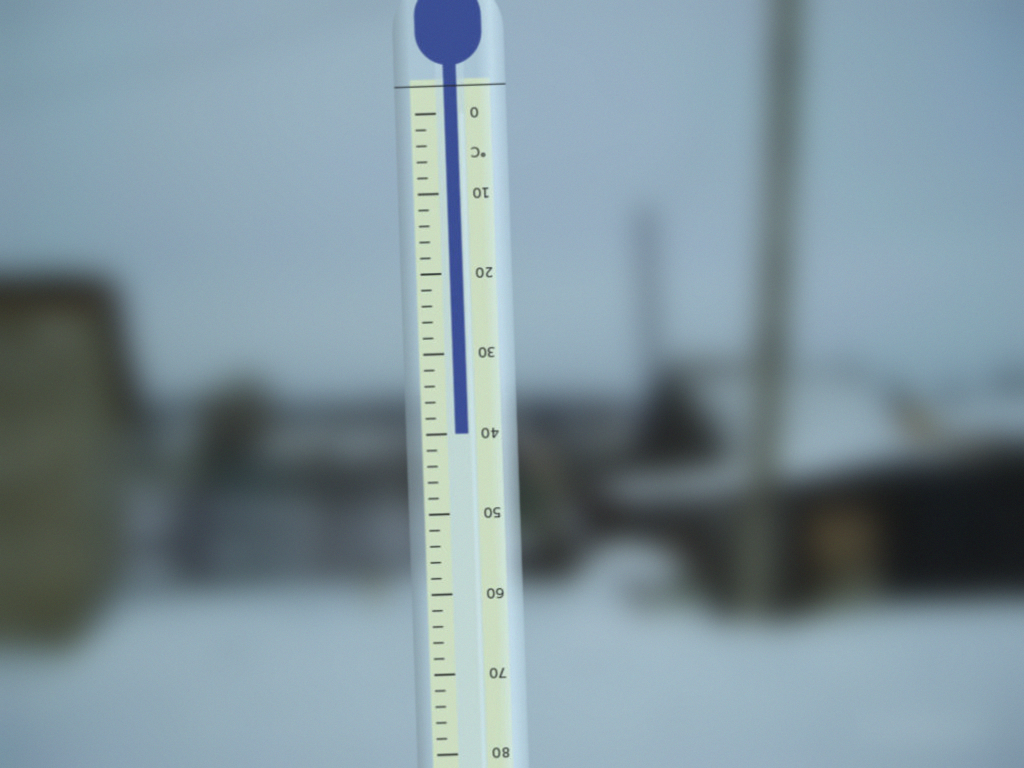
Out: °C 40
